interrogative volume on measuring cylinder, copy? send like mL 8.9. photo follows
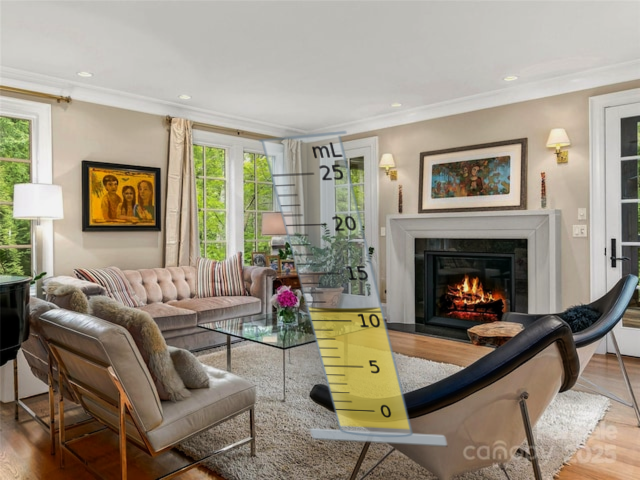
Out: mL 11
